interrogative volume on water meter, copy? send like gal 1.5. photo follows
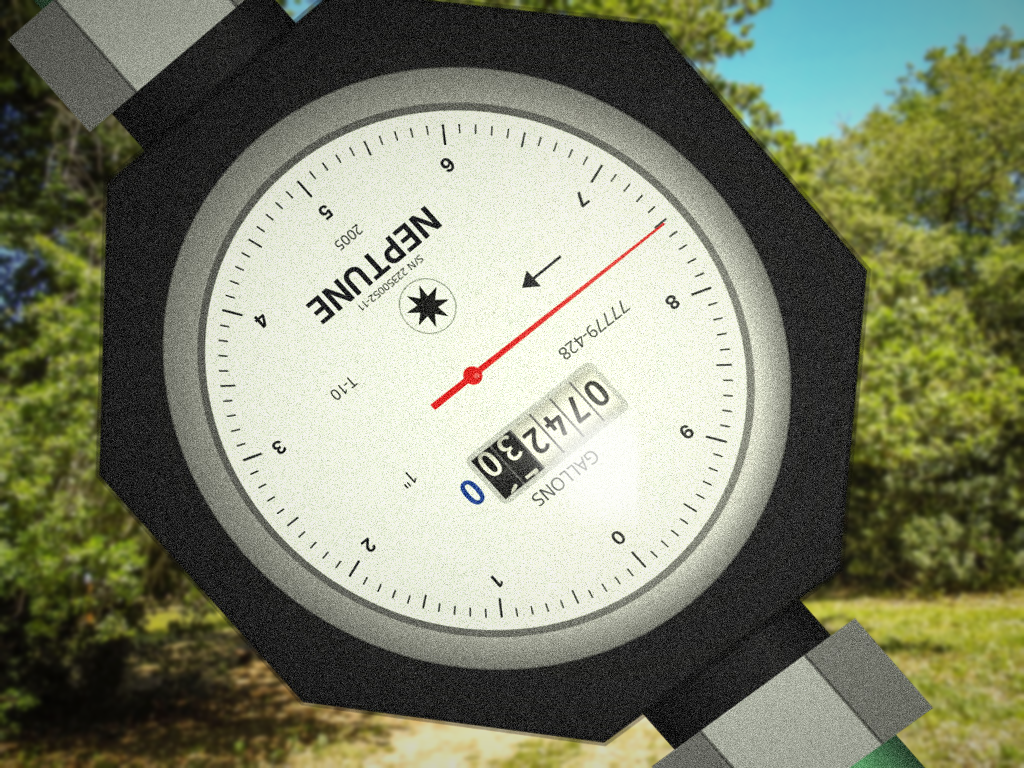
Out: gal 742297.5
